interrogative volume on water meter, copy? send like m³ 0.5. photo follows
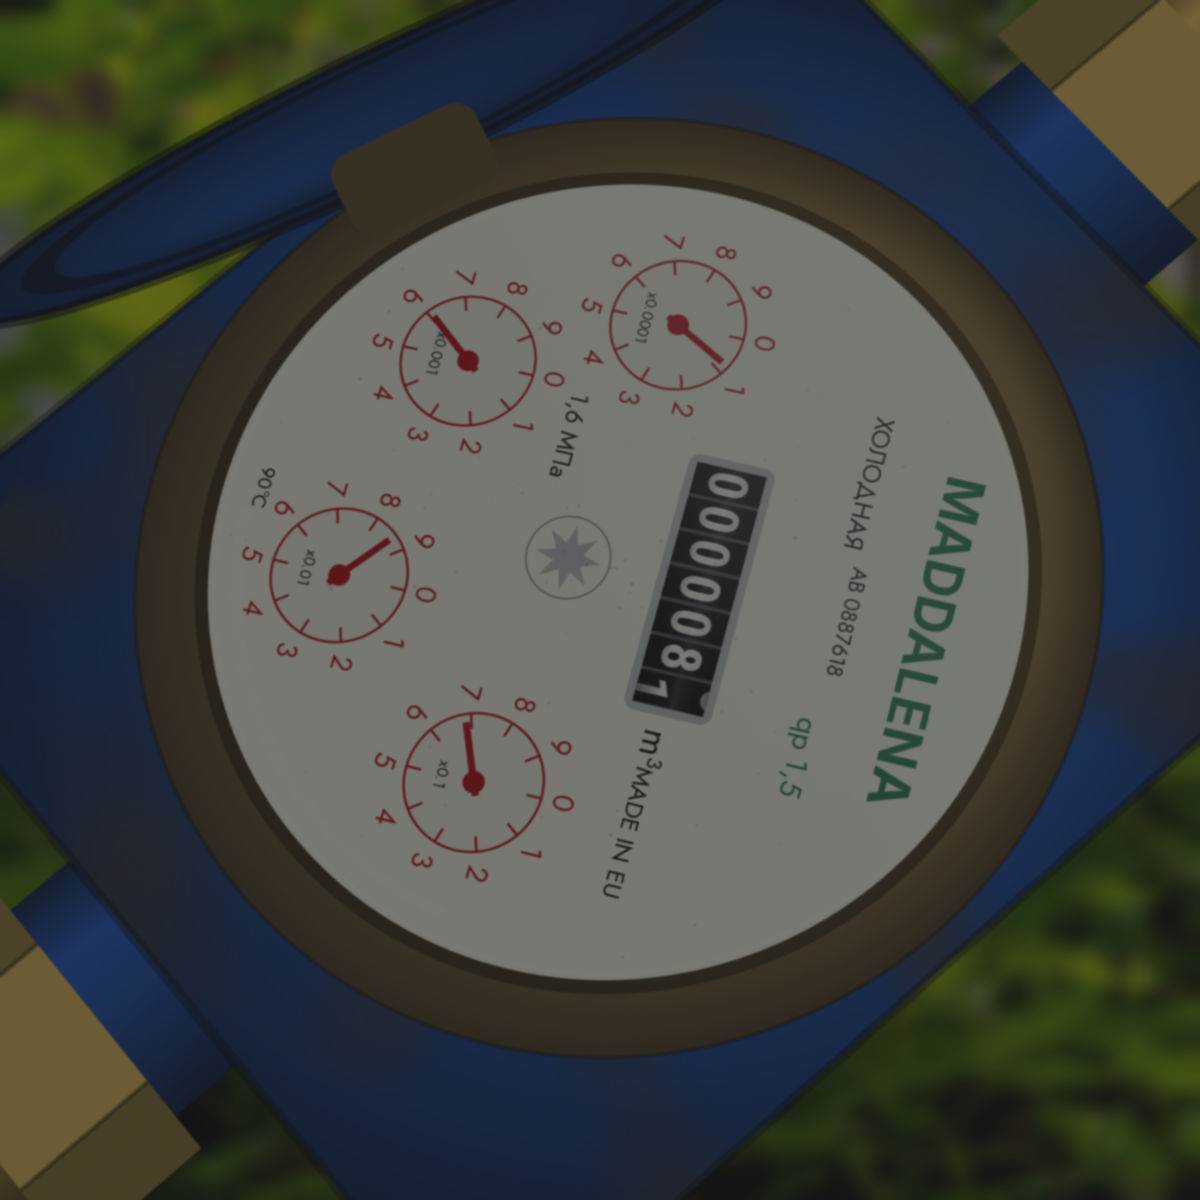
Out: m³ 80.6860
